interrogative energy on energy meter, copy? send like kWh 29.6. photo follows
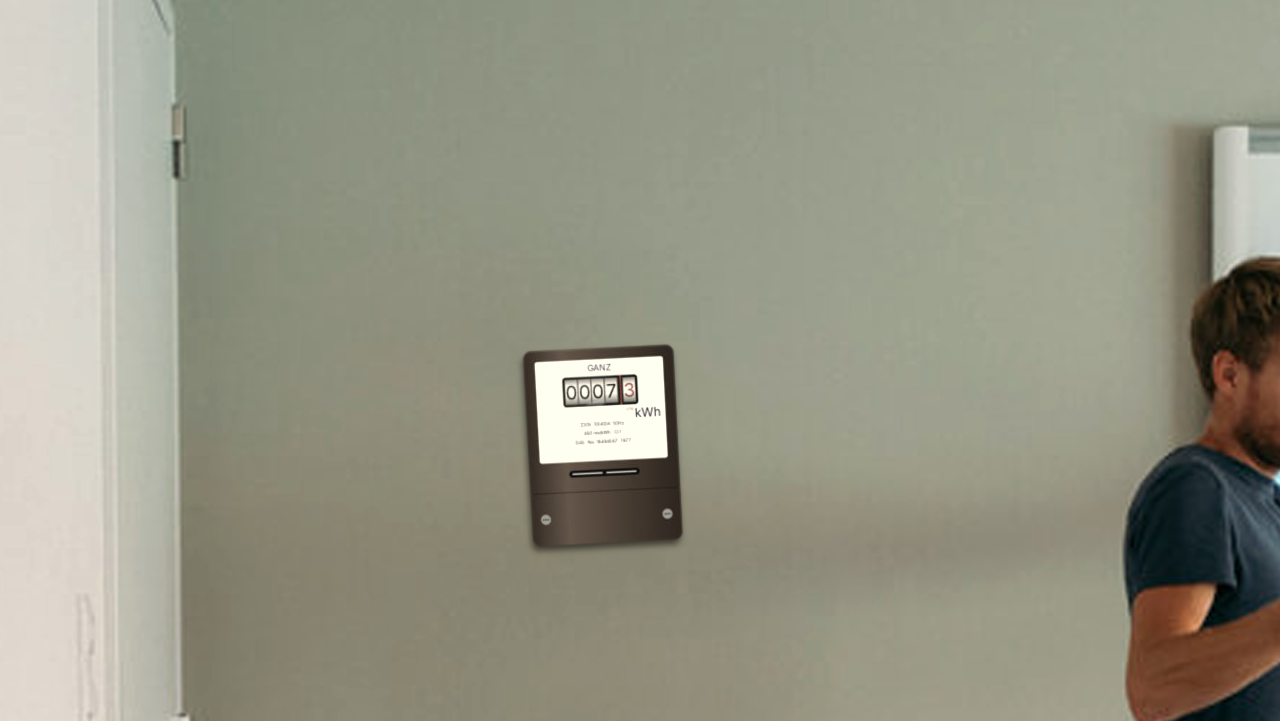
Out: kWh 7.3
